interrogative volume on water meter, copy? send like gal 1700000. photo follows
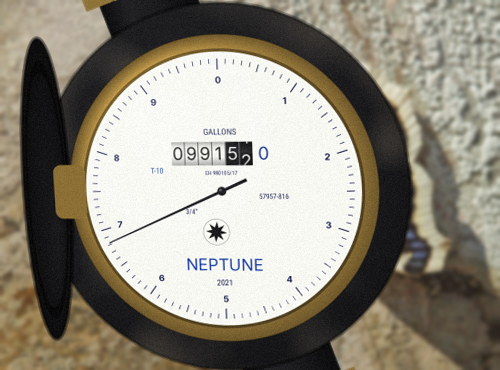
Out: gal 991516.8
